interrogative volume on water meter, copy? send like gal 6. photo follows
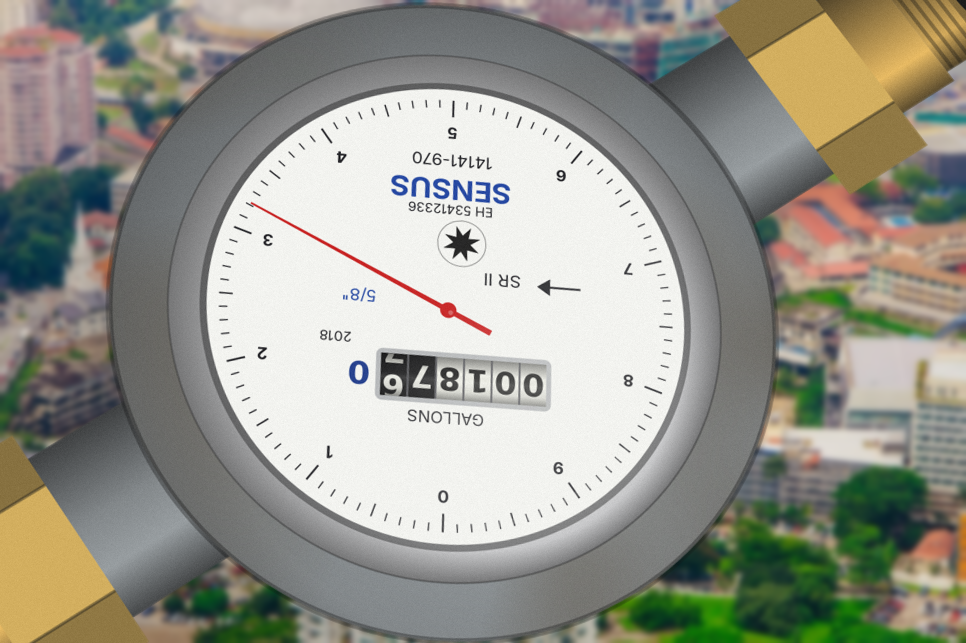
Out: gal 18763.2
